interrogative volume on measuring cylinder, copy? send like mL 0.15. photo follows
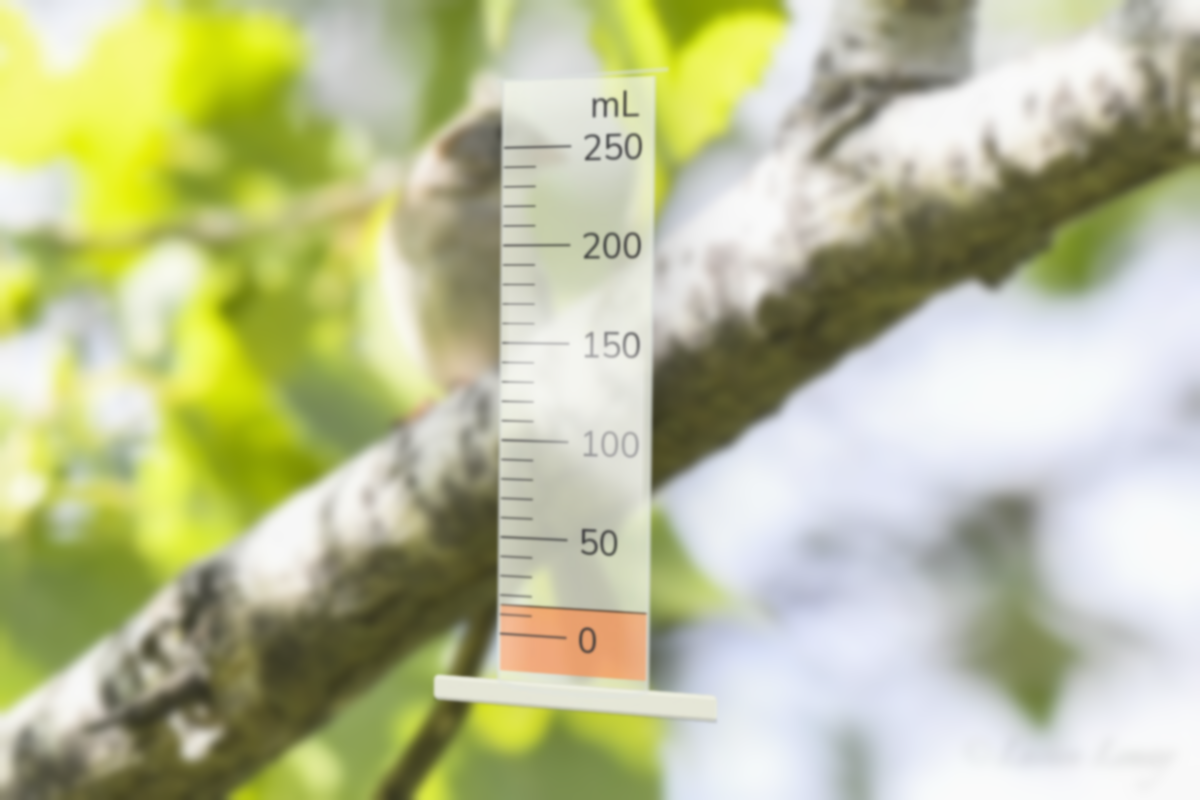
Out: mL 15
